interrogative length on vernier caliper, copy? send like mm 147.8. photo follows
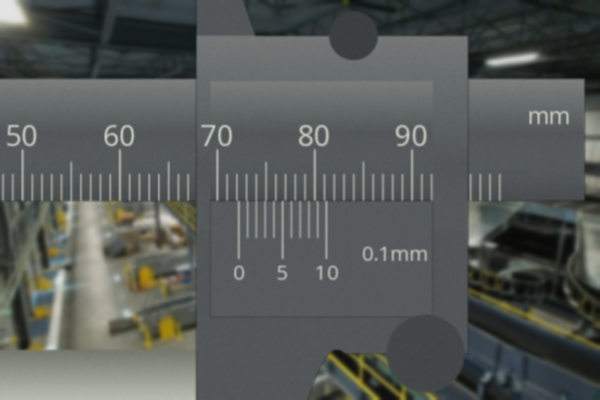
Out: mm 72.2
